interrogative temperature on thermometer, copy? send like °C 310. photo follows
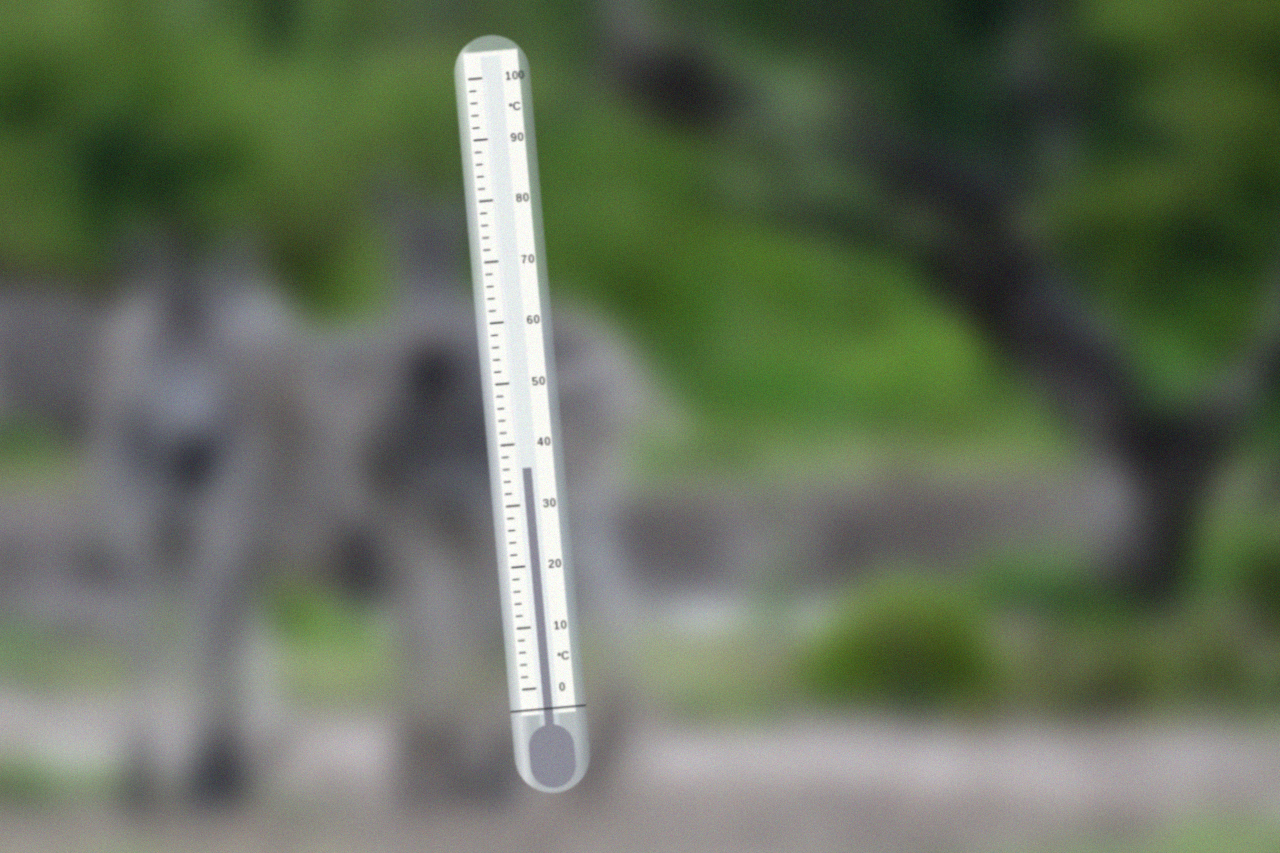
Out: °C 36
